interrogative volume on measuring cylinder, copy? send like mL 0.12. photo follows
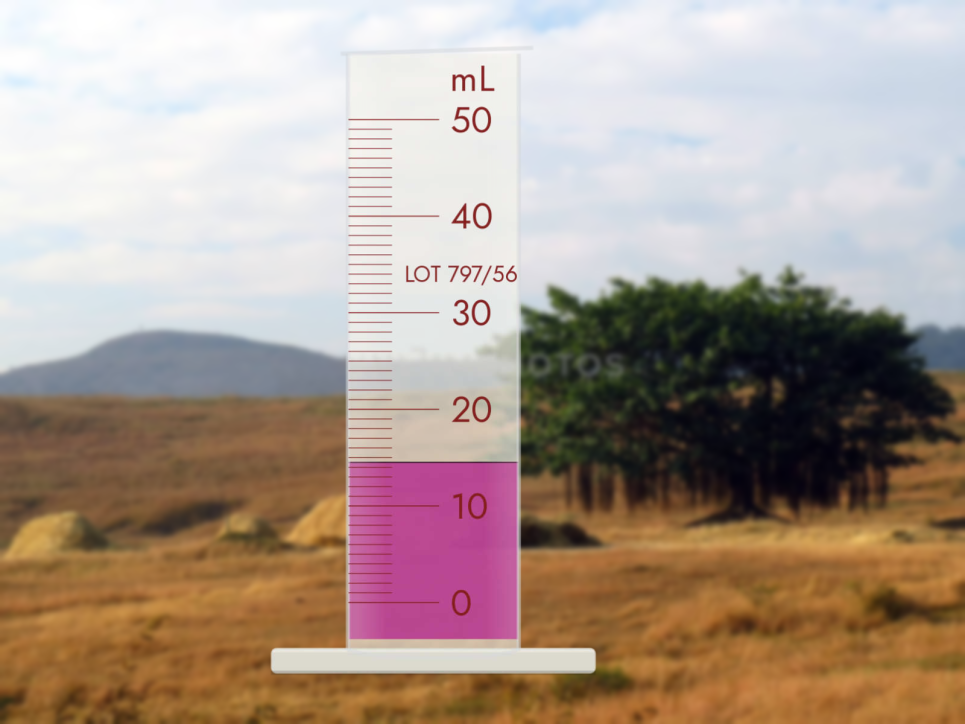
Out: mL 14.5
